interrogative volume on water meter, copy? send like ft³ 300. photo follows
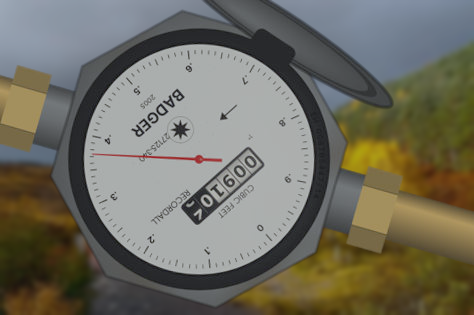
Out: ft³ 9102.37
